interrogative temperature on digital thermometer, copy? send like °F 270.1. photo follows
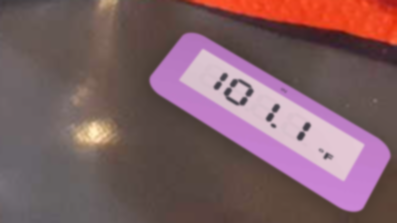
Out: °F 101.1
